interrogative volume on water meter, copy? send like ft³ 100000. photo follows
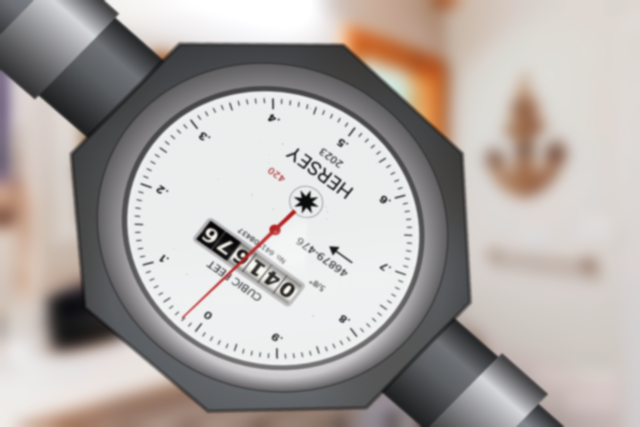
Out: ft³ 41676.02
